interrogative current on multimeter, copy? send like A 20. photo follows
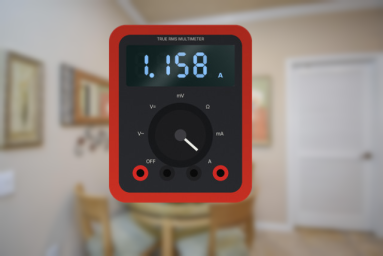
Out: A 1.158
